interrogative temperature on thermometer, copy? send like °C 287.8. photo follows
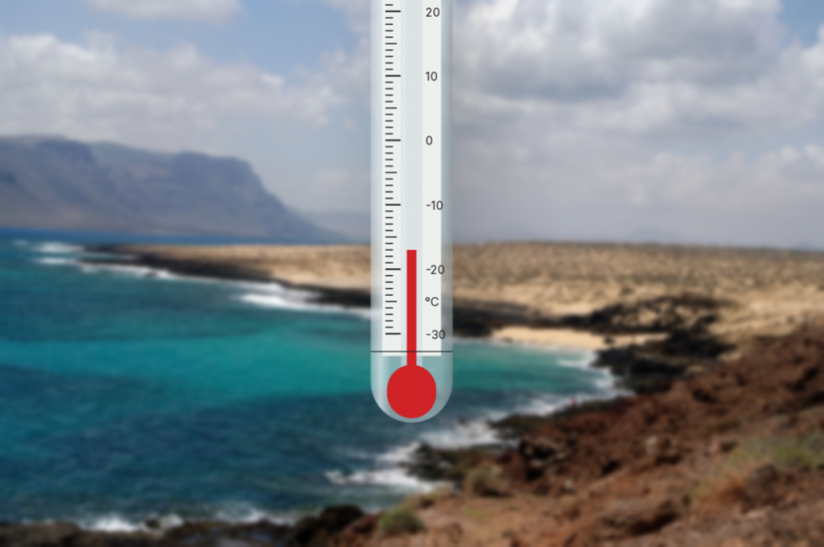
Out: °C -17
